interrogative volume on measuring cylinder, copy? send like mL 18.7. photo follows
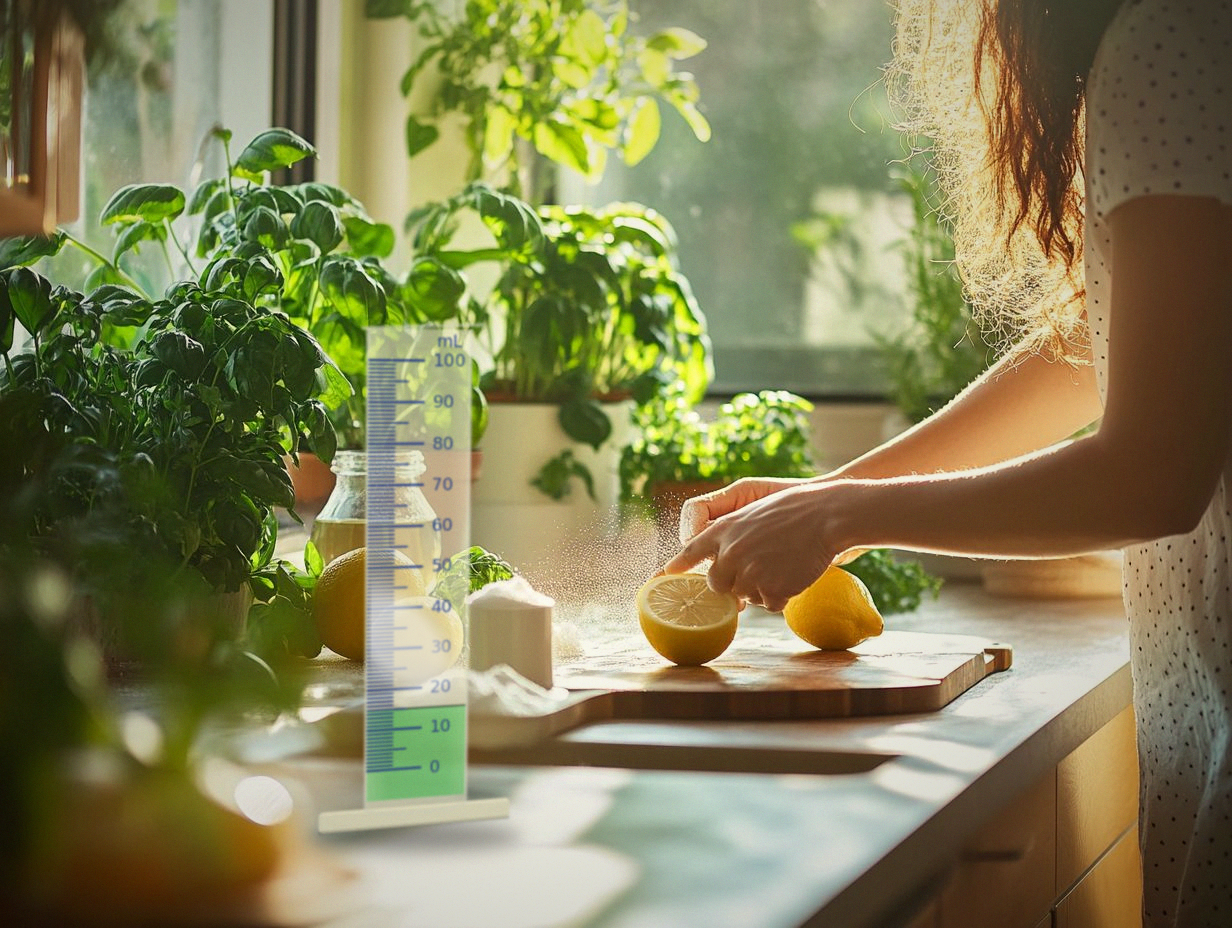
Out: mL 15
